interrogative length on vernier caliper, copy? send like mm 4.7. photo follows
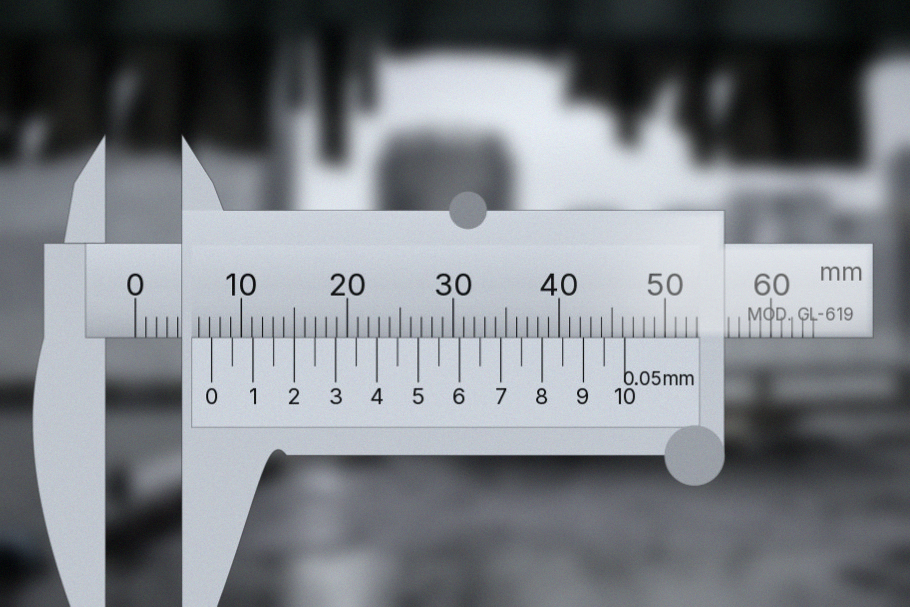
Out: mm 7.2
